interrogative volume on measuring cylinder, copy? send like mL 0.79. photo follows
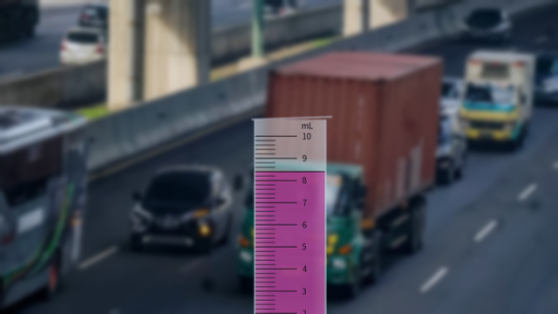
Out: mL 8.4
